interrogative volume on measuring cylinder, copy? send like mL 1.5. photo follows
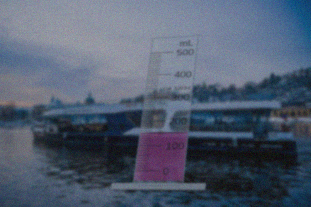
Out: mL 150
